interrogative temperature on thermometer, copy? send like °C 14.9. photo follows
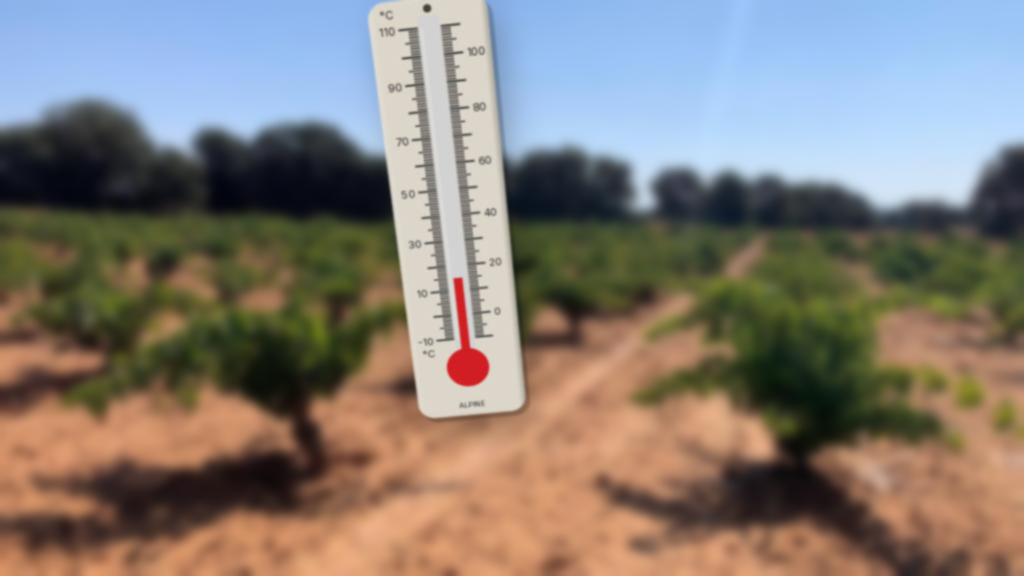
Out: °C 15
